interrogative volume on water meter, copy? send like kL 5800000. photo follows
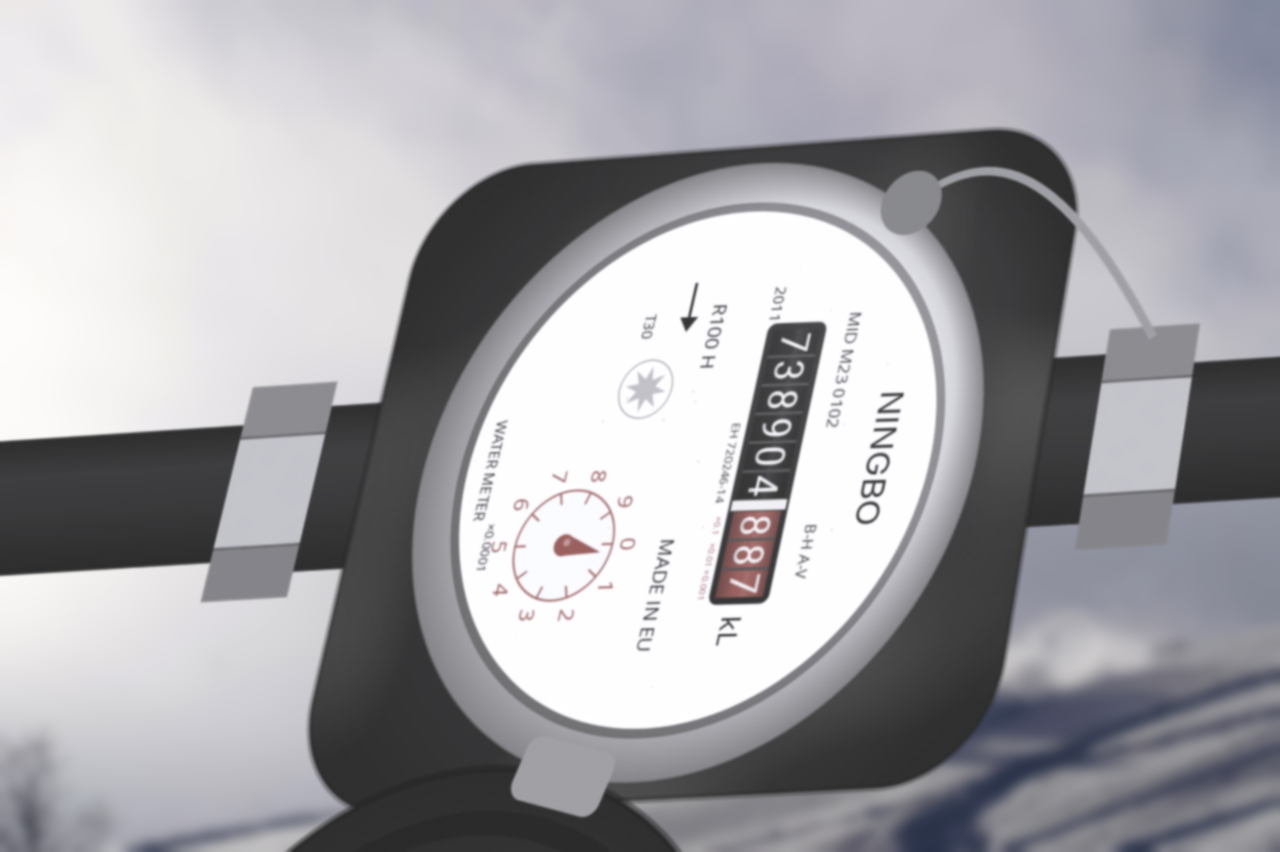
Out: kL 738904.8870
